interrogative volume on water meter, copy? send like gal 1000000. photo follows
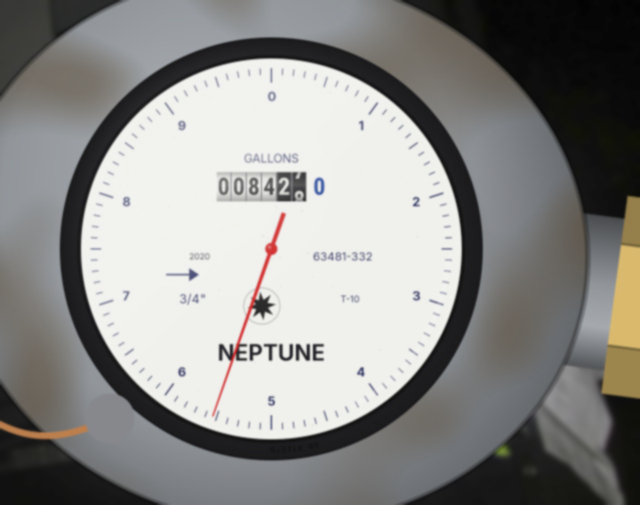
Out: gal 84275.5
